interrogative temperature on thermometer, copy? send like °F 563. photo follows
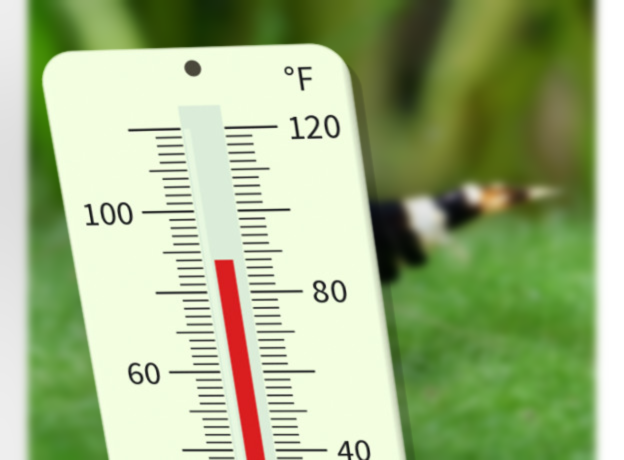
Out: °F 88
